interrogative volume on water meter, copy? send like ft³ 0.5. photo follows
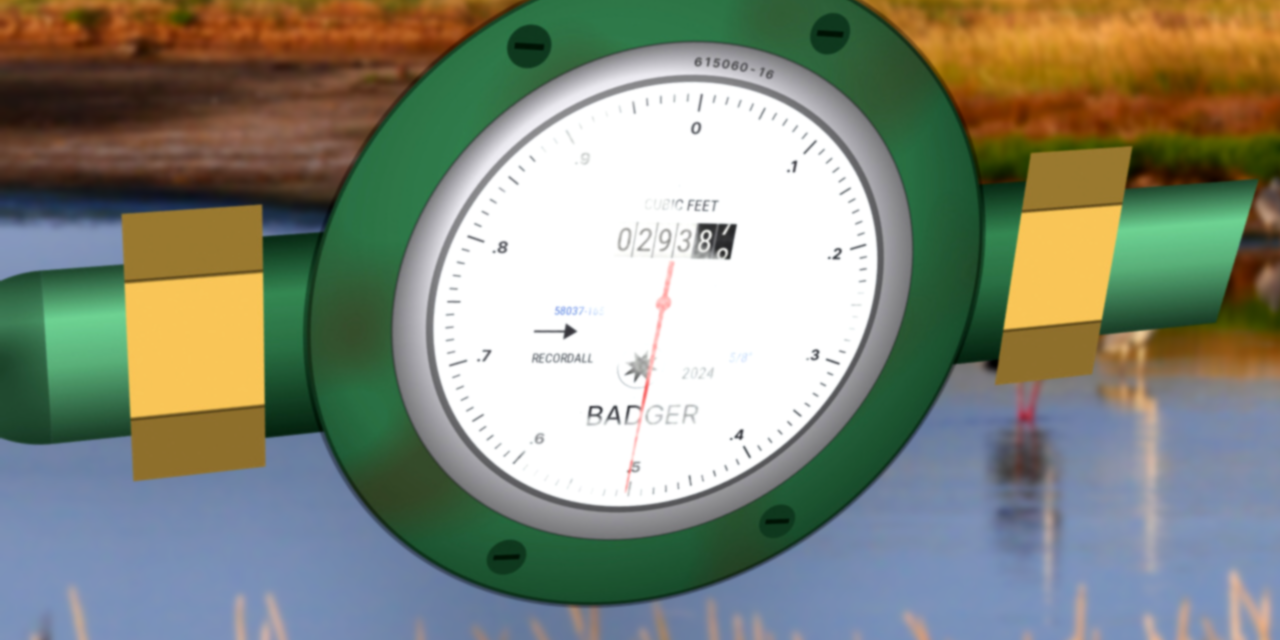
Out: ft³ 29387.50
